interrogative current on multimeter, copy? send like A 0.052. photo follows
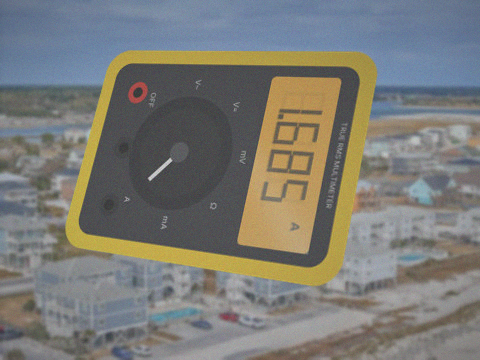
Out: A 1.685
